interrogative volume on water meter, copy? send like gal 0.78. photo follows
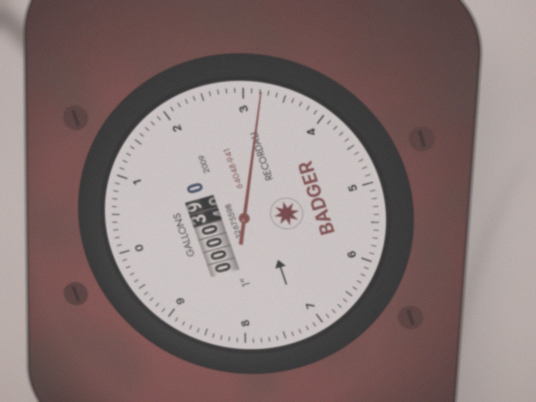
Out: gal 393.2
